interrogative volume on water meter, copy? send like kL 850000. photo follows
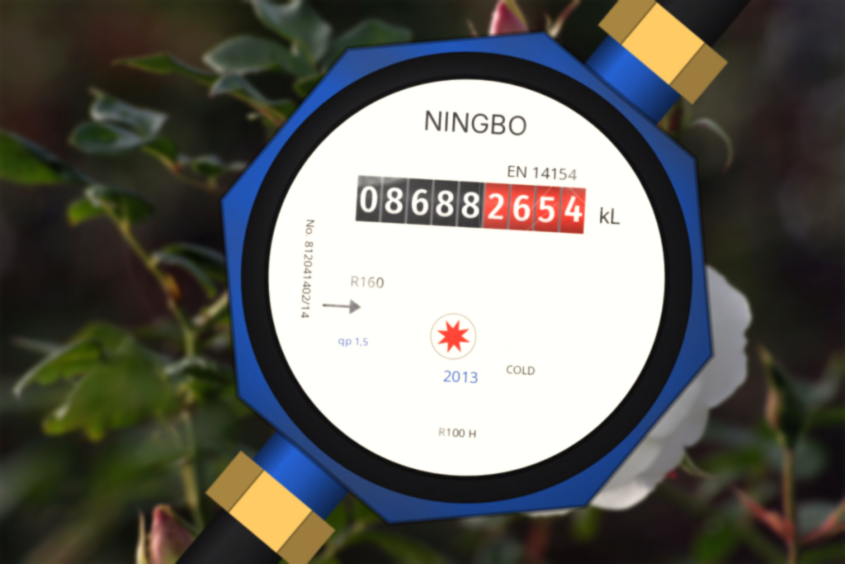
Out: kL 8688.2654
